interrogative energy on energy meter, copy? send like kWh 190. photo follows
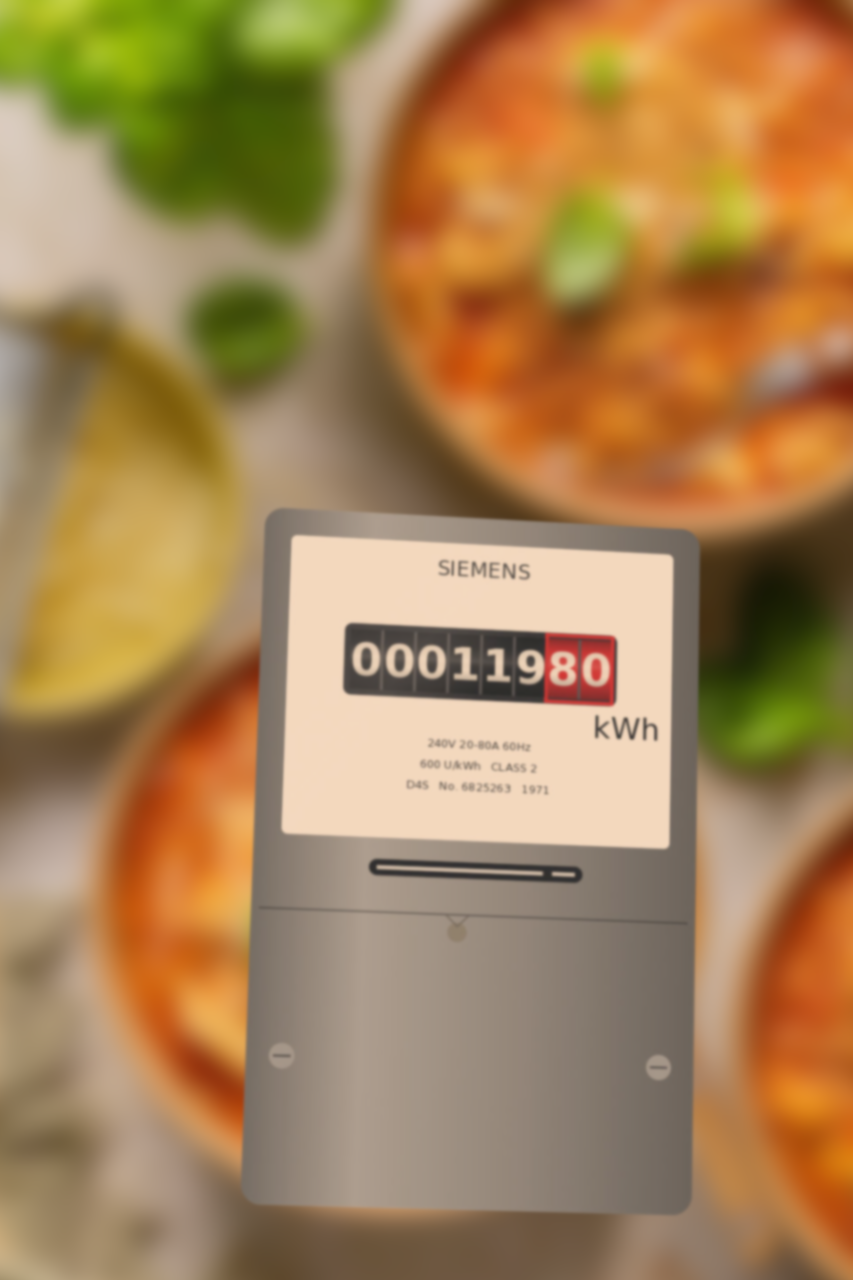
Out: kWh 119.80
